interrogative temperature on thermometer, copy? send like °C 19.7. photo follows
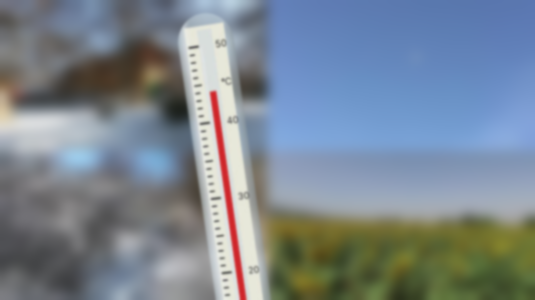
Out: °C 44
